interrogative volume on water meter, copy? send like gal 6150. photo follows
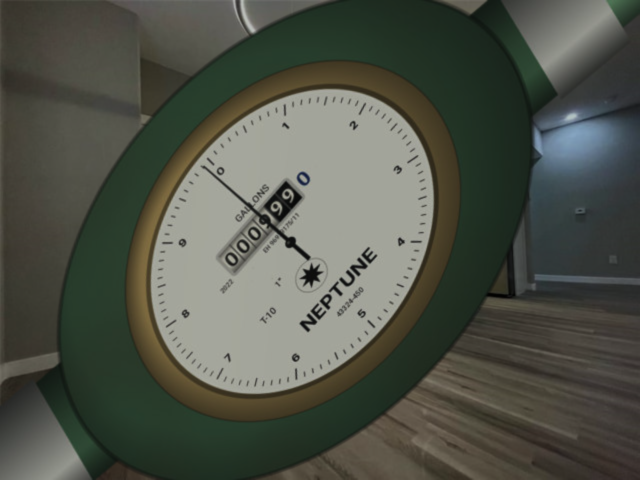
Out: gal 9989.9
